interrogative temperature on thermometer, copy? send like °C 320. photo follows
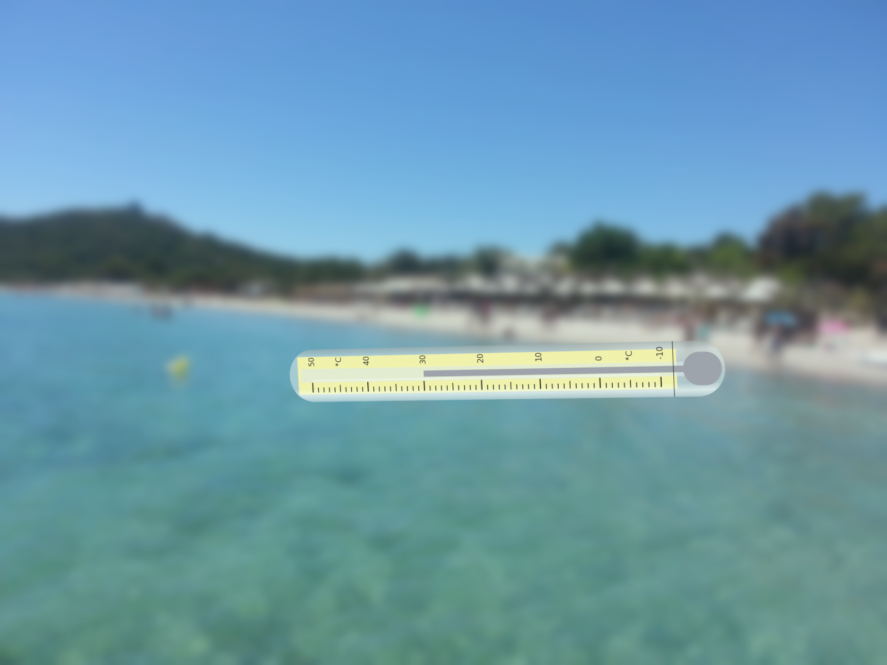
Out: °C 30
